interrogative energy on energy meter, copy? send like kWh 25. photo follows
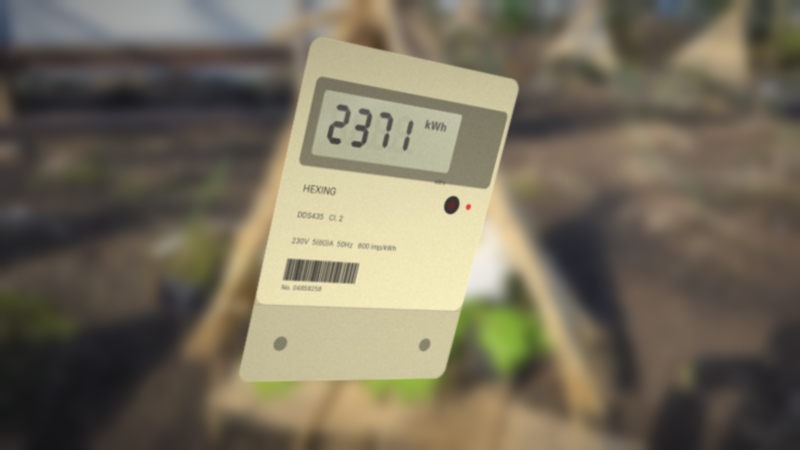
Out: kWh 2371
